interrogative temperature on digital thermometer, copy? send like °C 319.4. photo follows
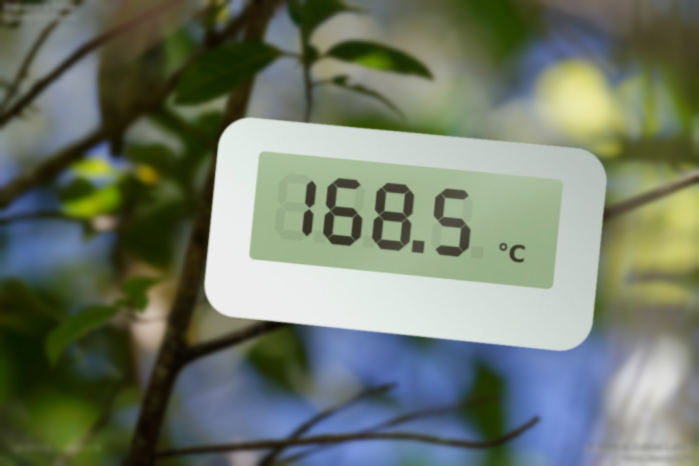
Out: °C 168.5
